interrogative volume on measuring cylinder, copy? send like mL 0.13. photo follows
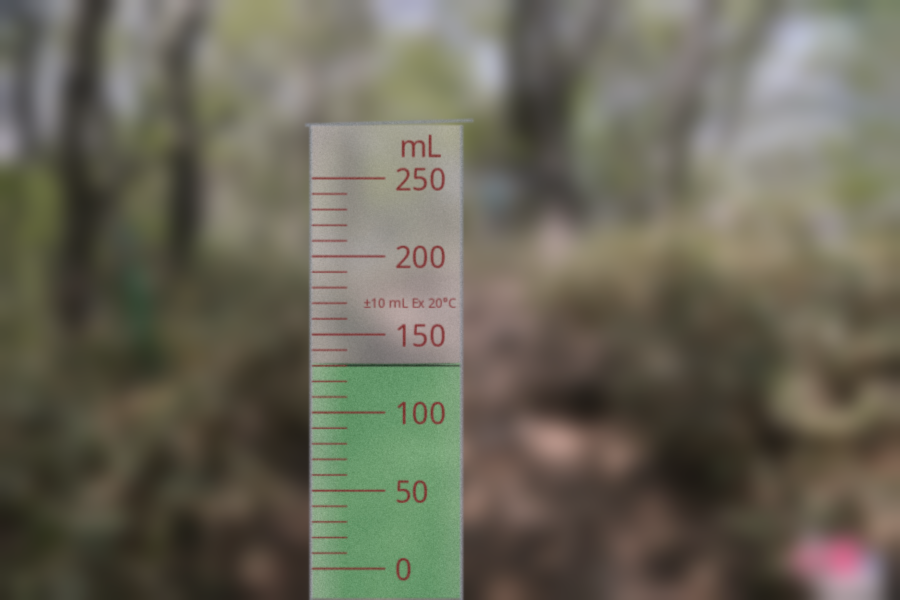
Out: mL 130
